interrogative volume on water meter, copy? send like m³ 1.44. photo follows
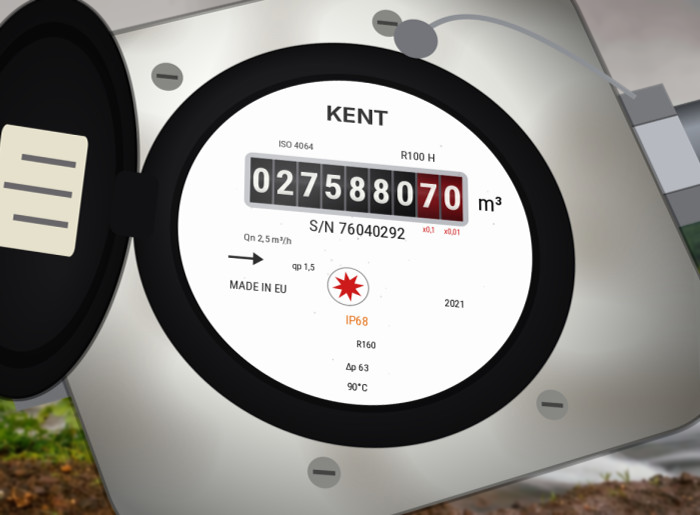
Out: m³ 275880.70
